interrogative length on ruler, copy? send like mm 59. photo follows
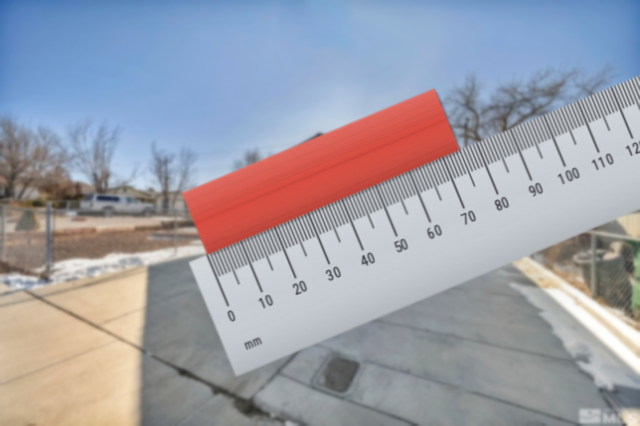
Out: mm 75
